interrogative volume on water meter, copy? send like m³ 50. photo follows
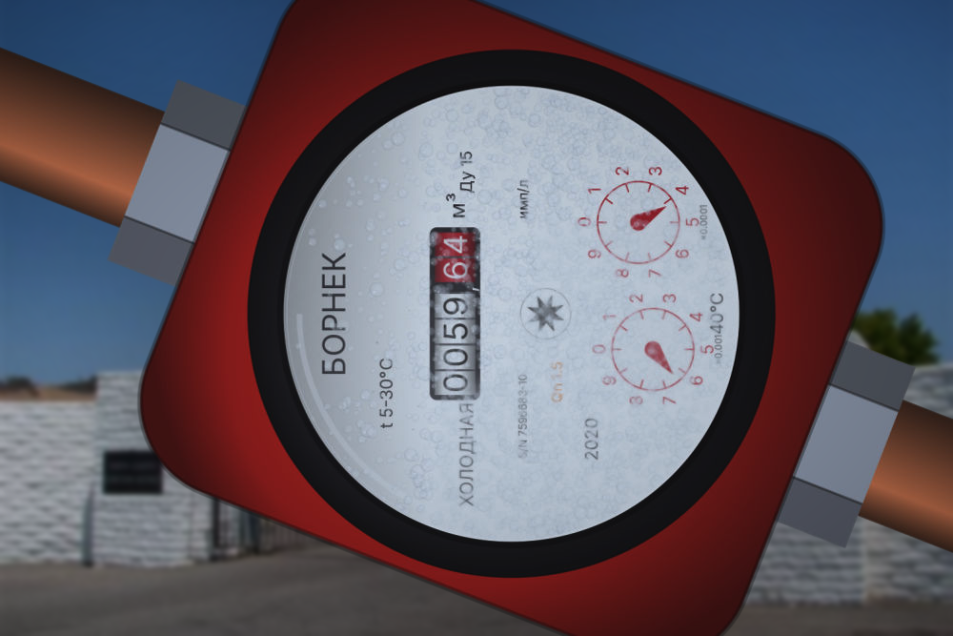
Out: m³ 59.6464
